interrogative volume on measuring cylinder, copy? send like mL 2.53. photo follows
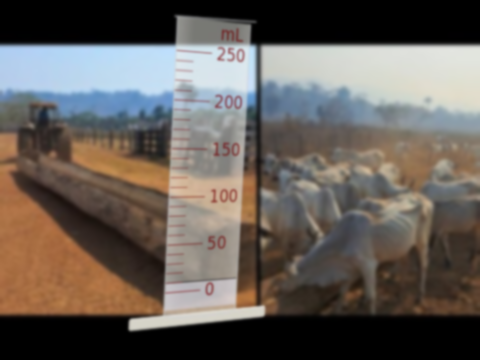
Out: mL 10
